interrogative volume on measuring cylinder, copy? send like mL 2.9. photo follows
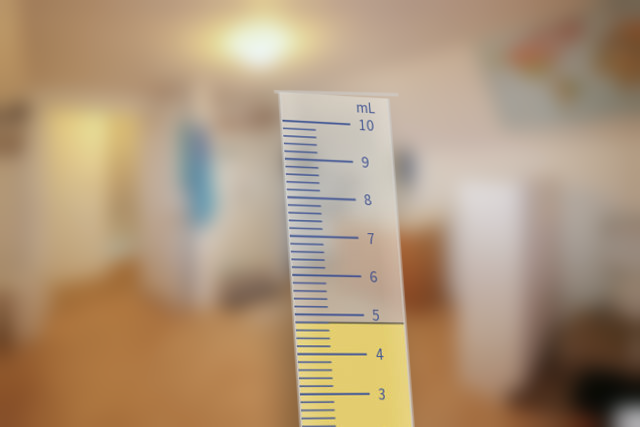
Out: mL 4.8
